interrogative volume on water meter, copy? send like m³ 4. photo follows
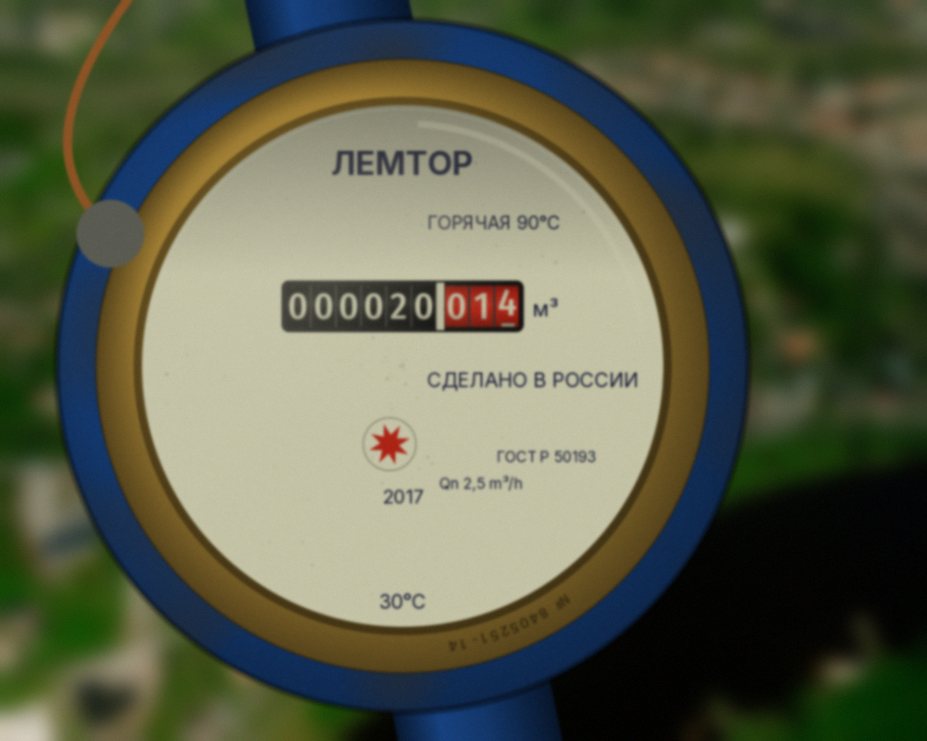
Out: m³ 20.014
